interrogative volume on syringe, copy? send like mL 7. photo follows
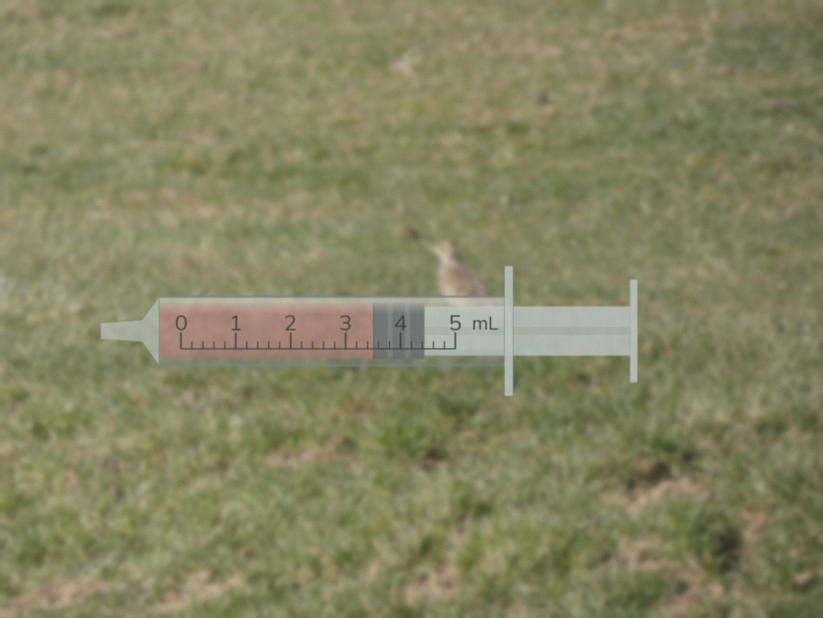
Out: mL 3.5
